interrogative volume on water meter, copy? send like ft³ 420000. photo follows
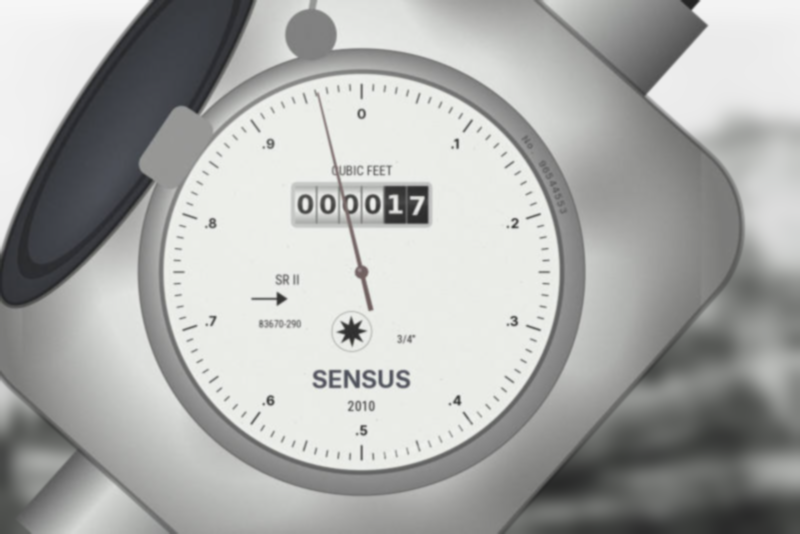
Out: ft³ 16.96
